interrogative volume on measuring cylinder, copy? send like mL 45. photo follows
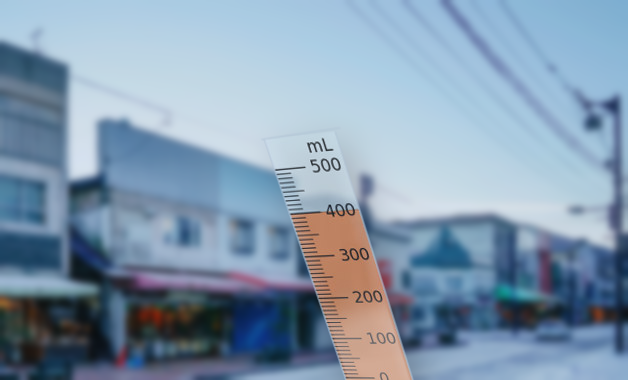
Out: mL 400
